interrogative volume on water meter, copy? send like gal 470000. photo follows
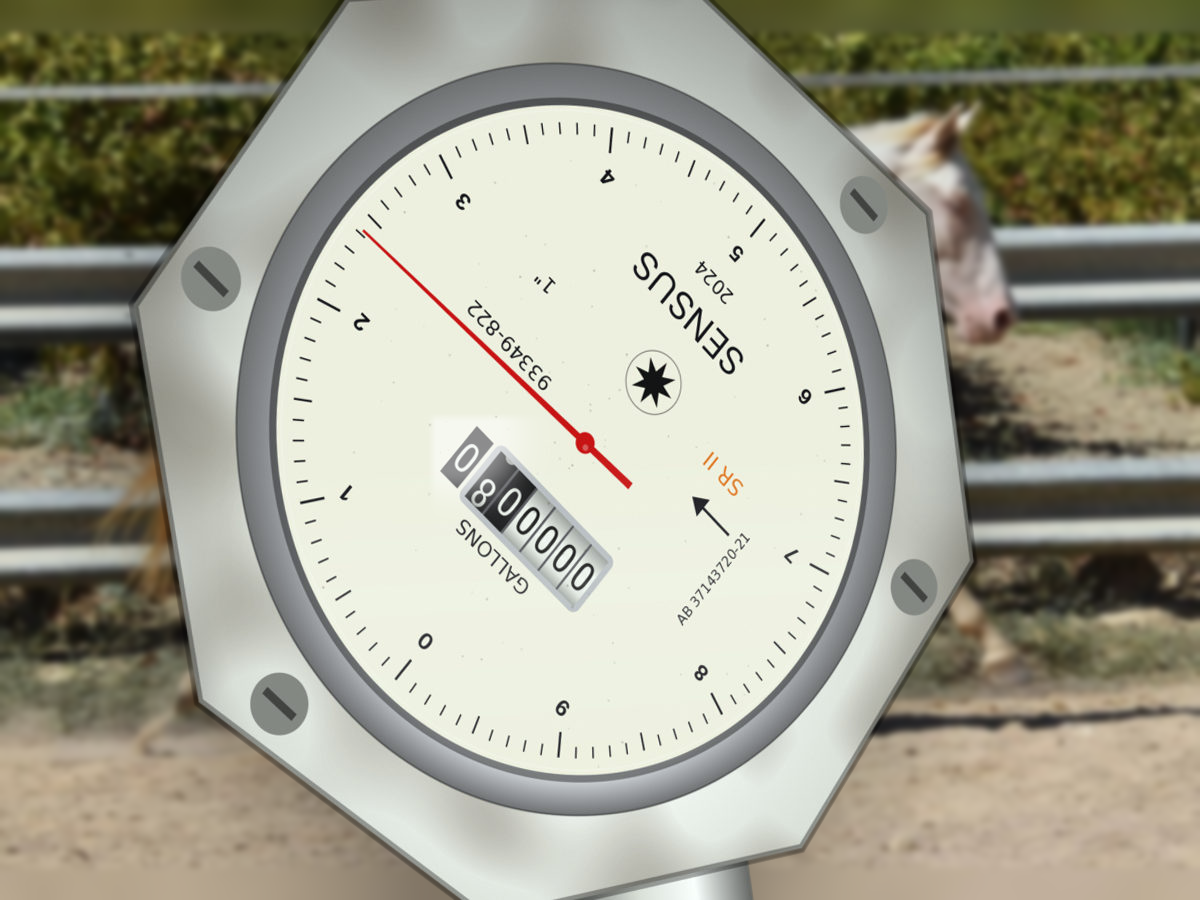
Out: gal 82.4
